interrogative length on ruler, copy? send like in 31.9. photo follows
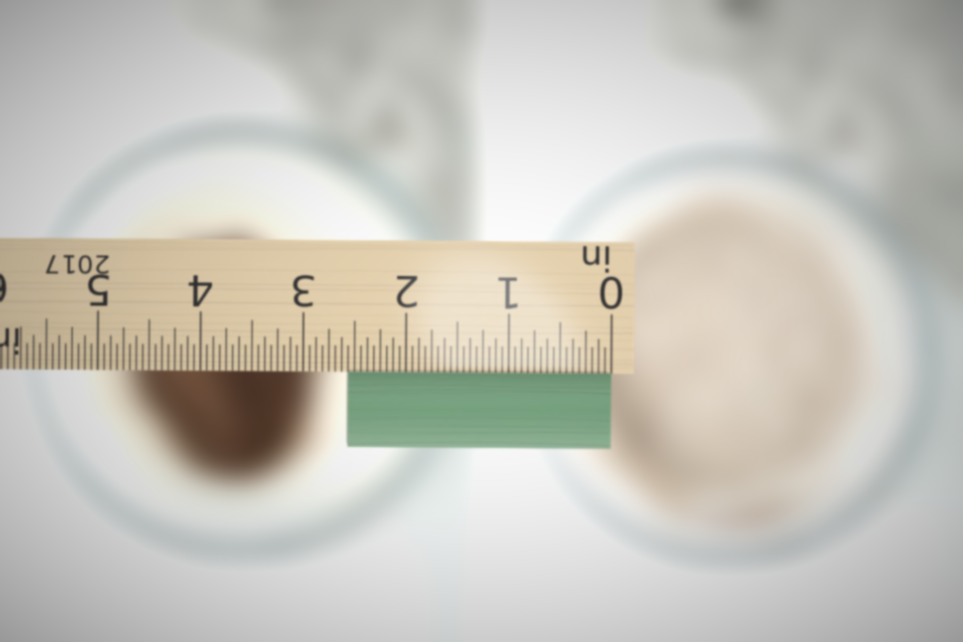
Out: in 2.5625
